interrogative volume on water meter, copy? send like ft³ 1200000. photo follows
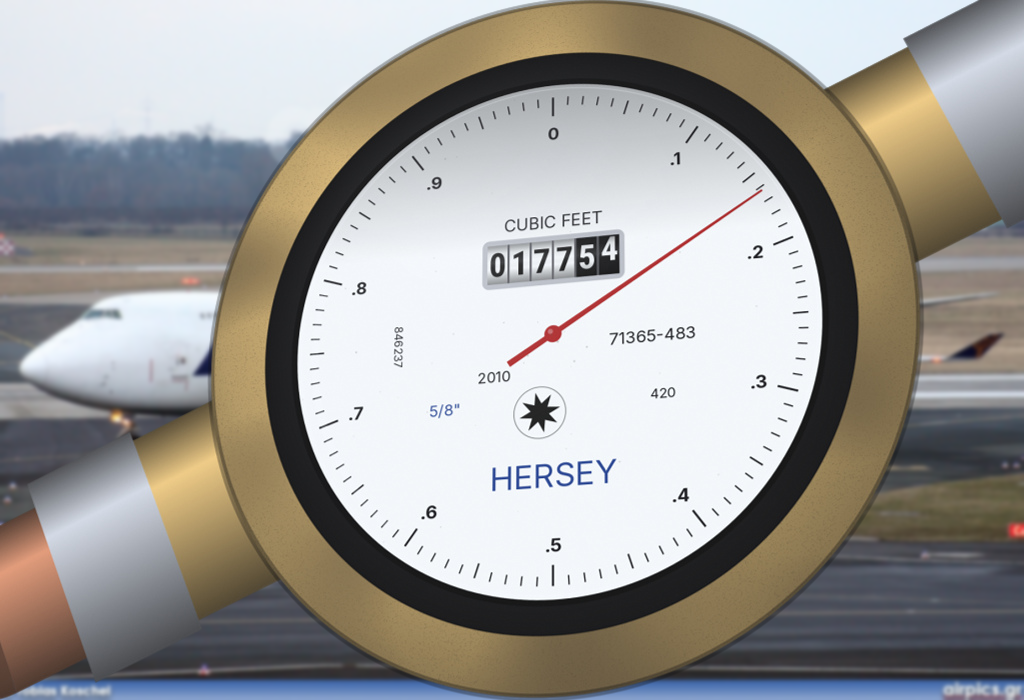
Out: ft³ 17754.16
